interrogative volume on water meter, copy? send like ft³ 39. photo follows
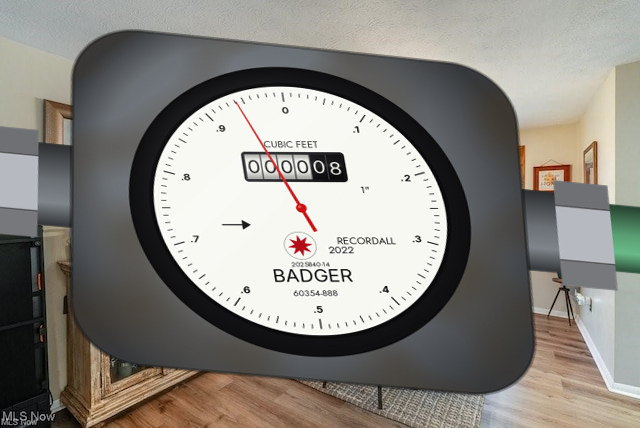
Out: ft³ 7.94
